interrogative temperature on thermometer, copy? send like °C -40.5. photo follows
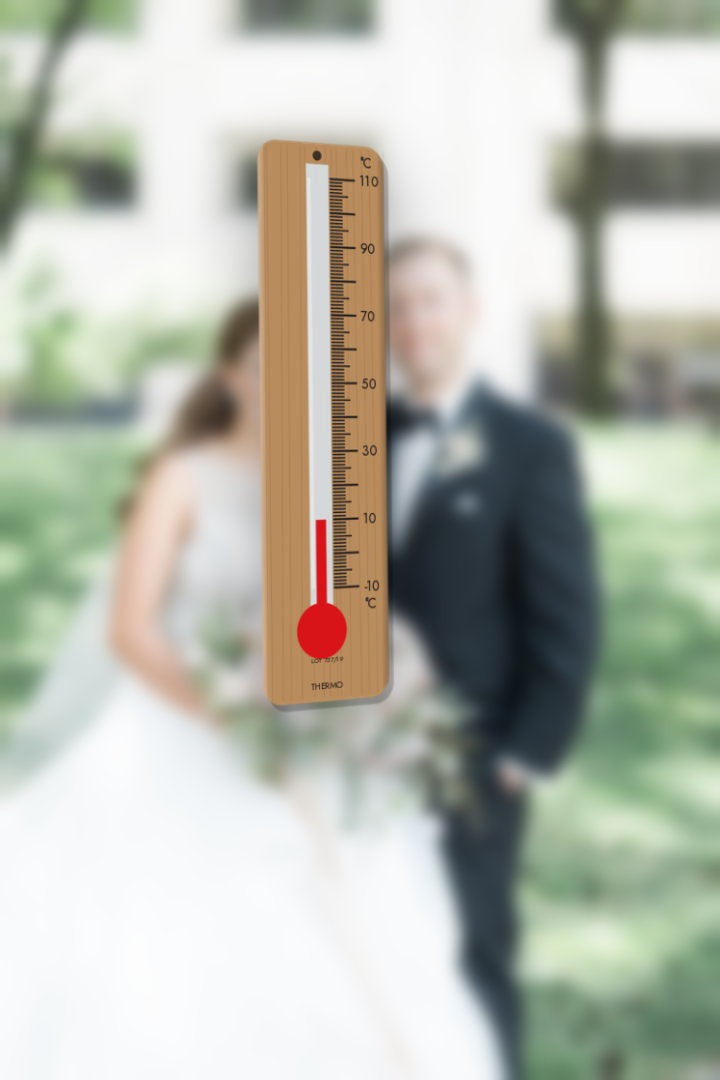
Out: °C 10
